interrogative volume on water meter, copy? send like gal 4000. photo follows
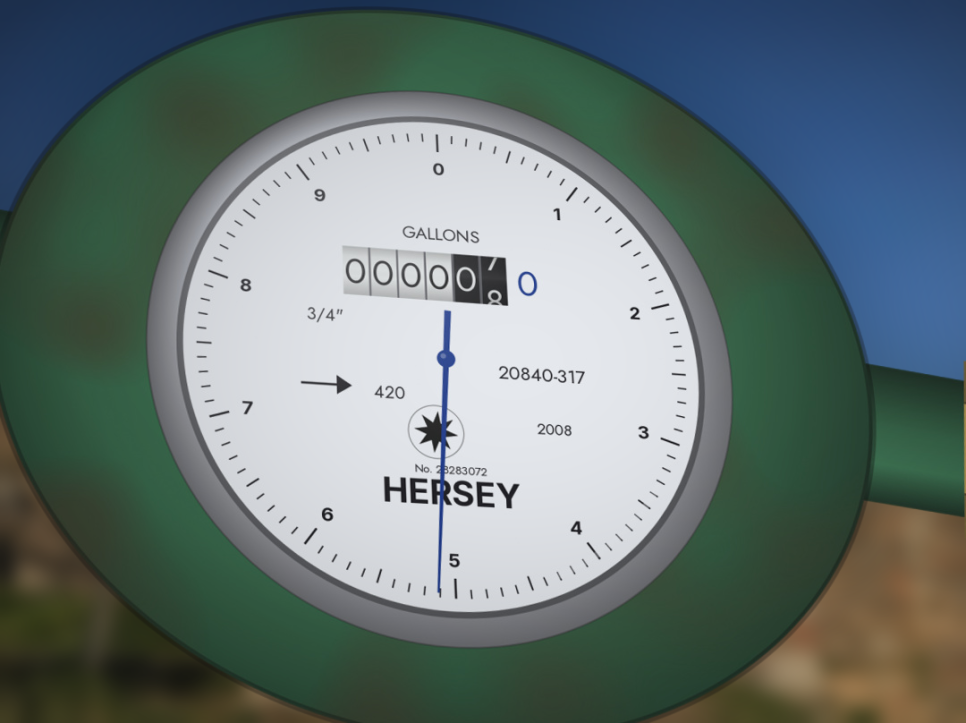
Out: gal 75.1
